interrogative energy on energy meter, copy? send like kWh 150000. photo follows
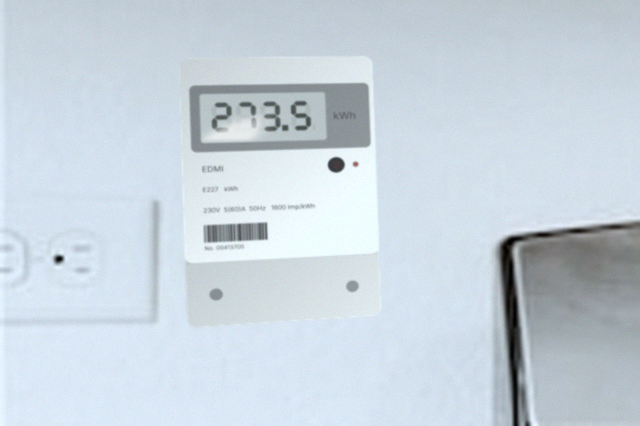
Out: kWh 273.5
